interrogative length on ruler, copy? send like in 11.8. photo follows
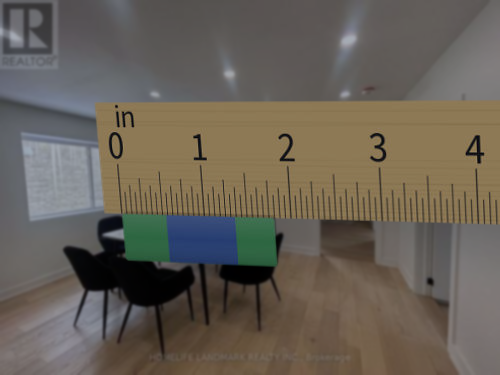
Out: in 1.8125
